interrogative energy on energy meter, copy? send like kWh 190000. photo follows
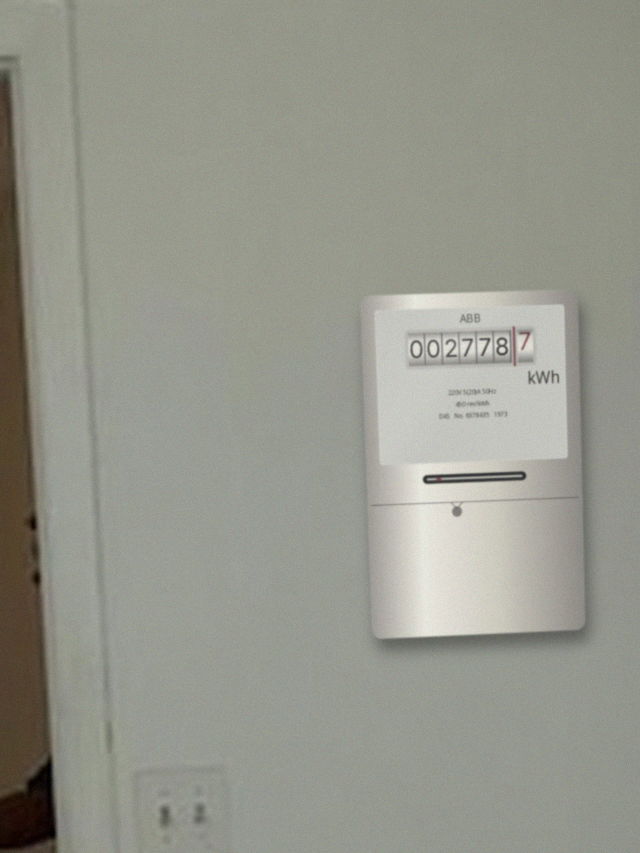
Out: kWh 2778.7
